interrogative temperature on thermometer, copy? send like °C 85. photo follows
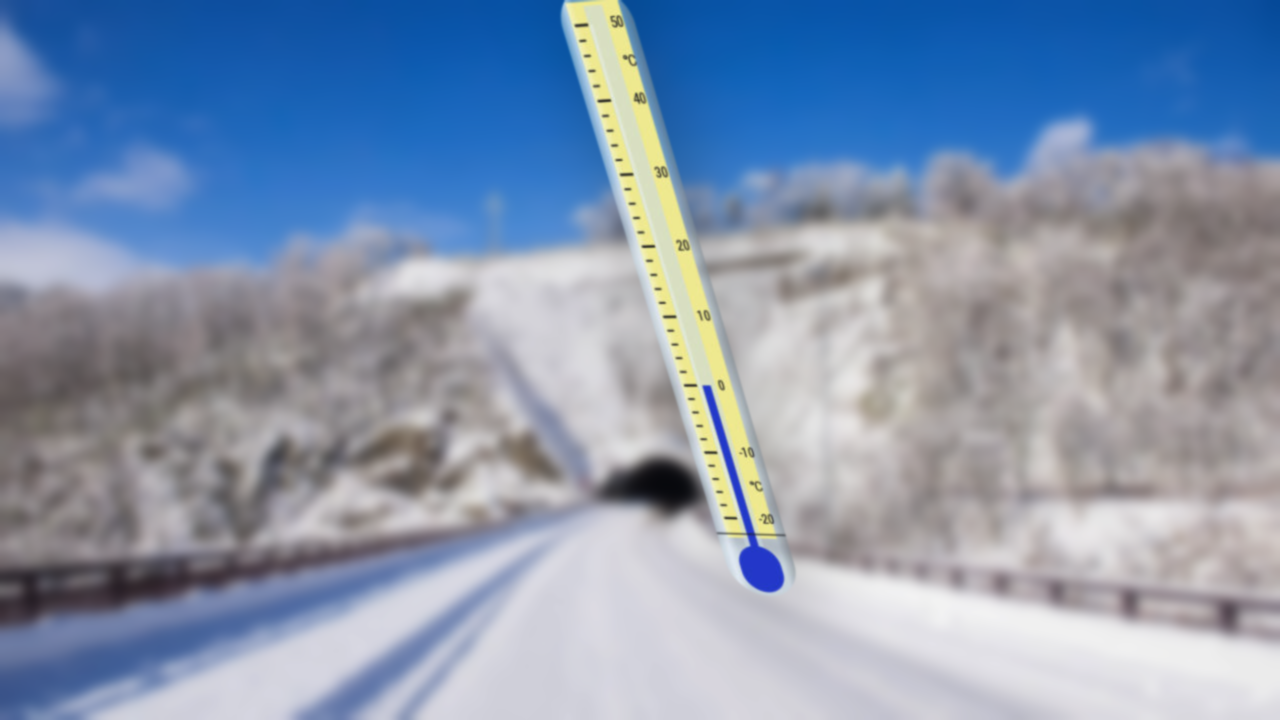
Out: °C 0
